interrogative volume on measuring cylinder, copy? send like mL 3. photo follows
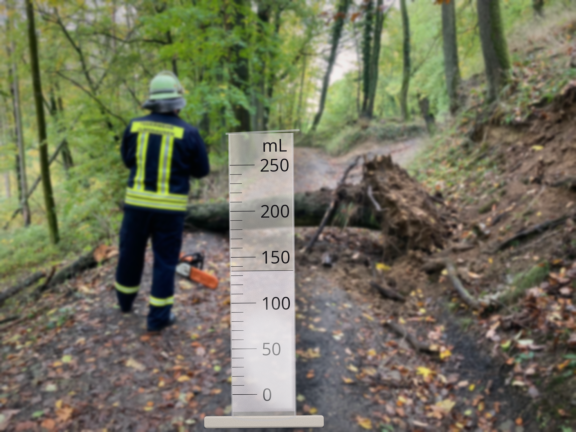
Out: mL 135
